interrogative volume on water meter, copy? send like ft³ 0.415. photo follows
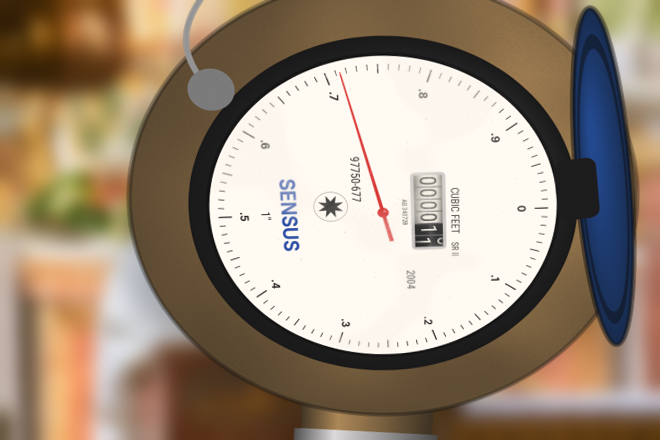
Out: ft³ 10.71
